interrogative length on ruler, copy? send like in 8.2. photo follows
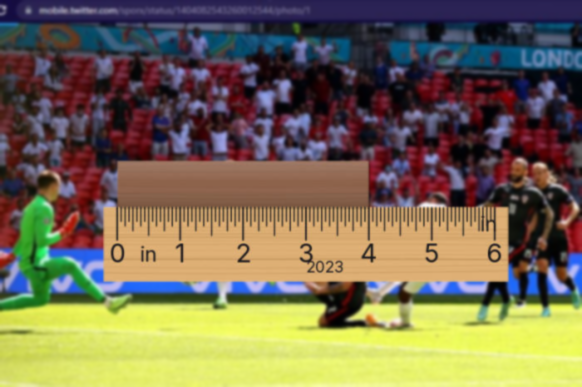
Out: in 4
